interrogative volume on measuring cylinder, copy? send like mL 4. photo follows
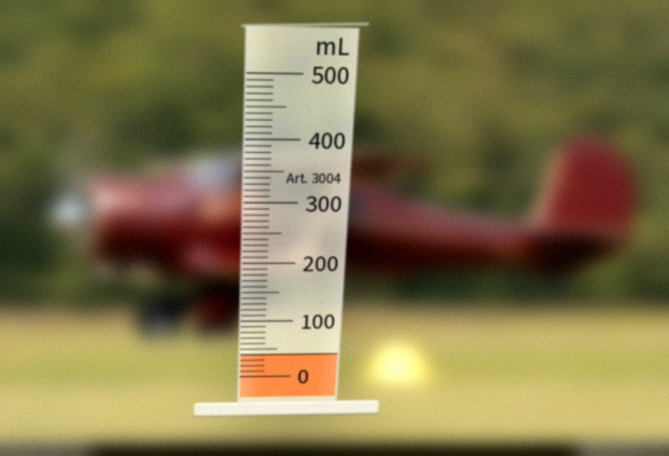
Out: mL 40
